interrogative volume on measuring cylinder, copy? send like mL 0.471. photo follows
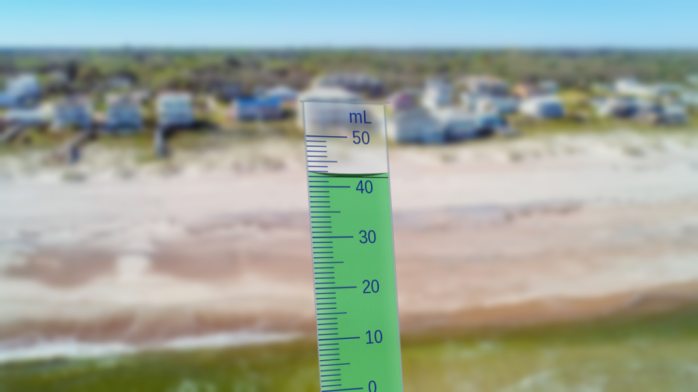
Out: mL 42
